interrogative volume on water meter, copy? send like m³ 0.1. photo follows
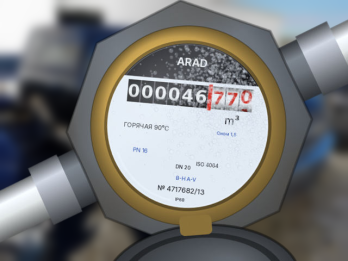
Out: m³ 46.770
